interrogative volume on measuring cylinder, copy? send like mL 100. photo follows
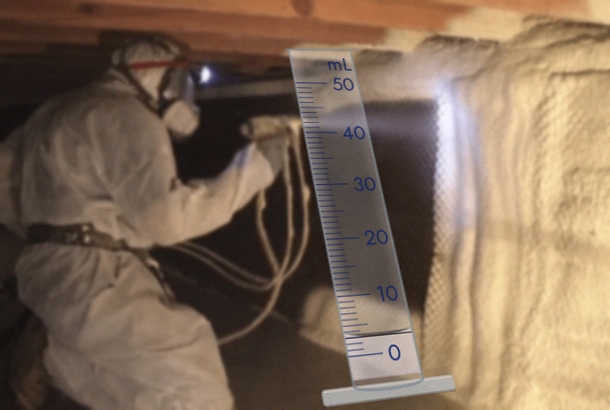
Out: mL 3
